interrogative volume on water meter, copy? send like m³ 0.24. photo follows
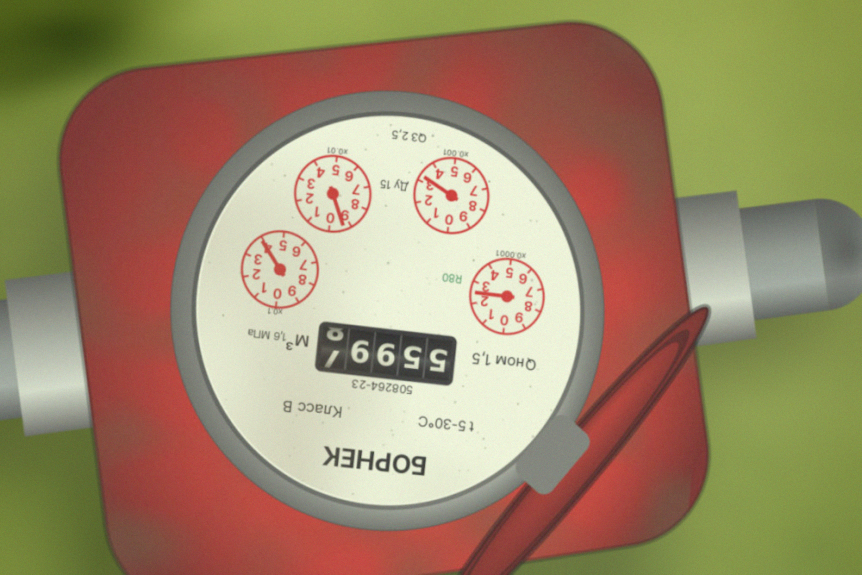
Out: m³ 55997.3932
